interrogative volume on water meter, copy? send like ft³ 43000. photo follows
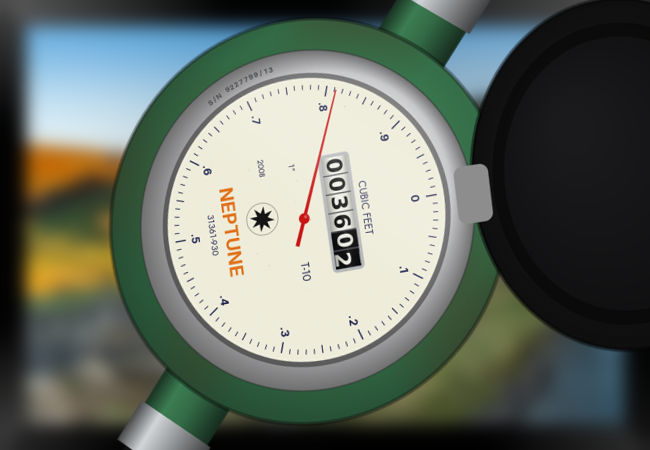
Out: ft³ 3601.81
